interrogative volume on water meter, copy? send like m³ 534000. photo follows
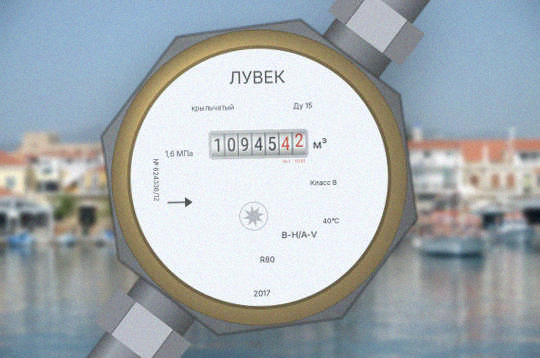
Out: m³ 10945.42
